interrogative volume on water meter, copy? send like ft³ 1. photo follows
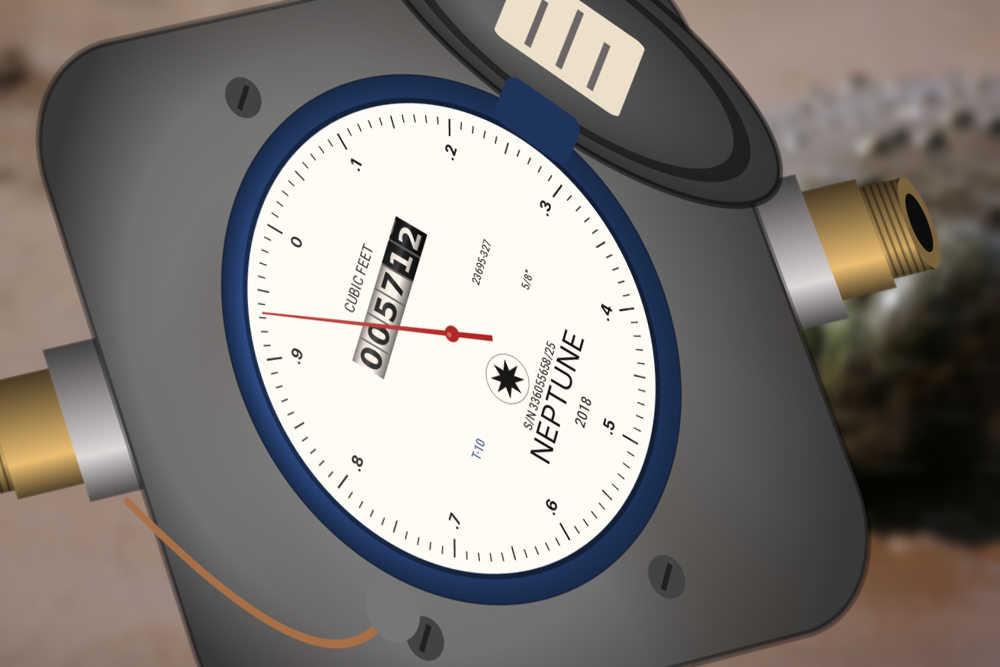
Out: ft³ 5711.93
